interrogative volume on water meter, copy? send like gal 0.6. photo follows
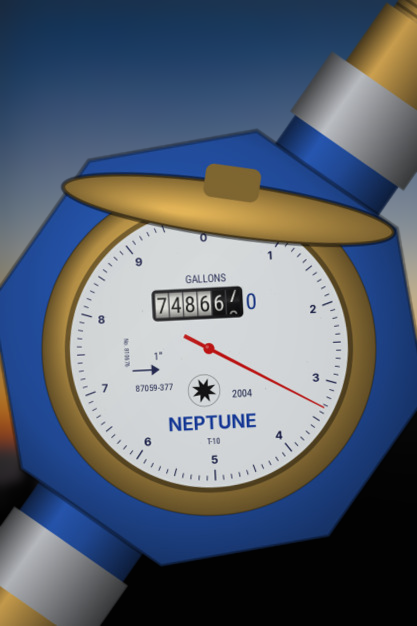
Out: gal 7486673.3
